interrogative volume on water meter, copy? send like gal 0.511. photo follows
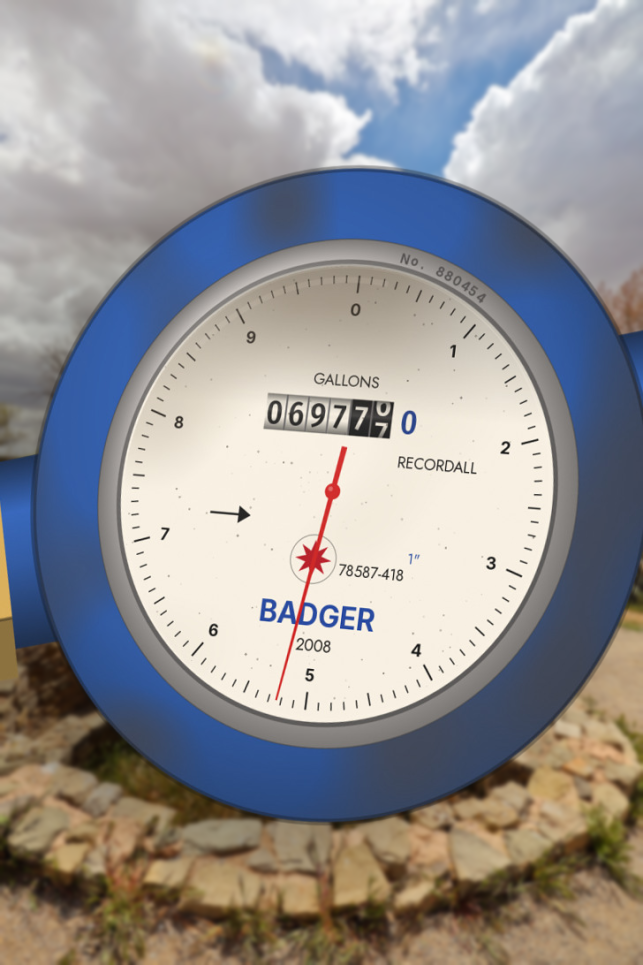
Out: gal 697765.2
